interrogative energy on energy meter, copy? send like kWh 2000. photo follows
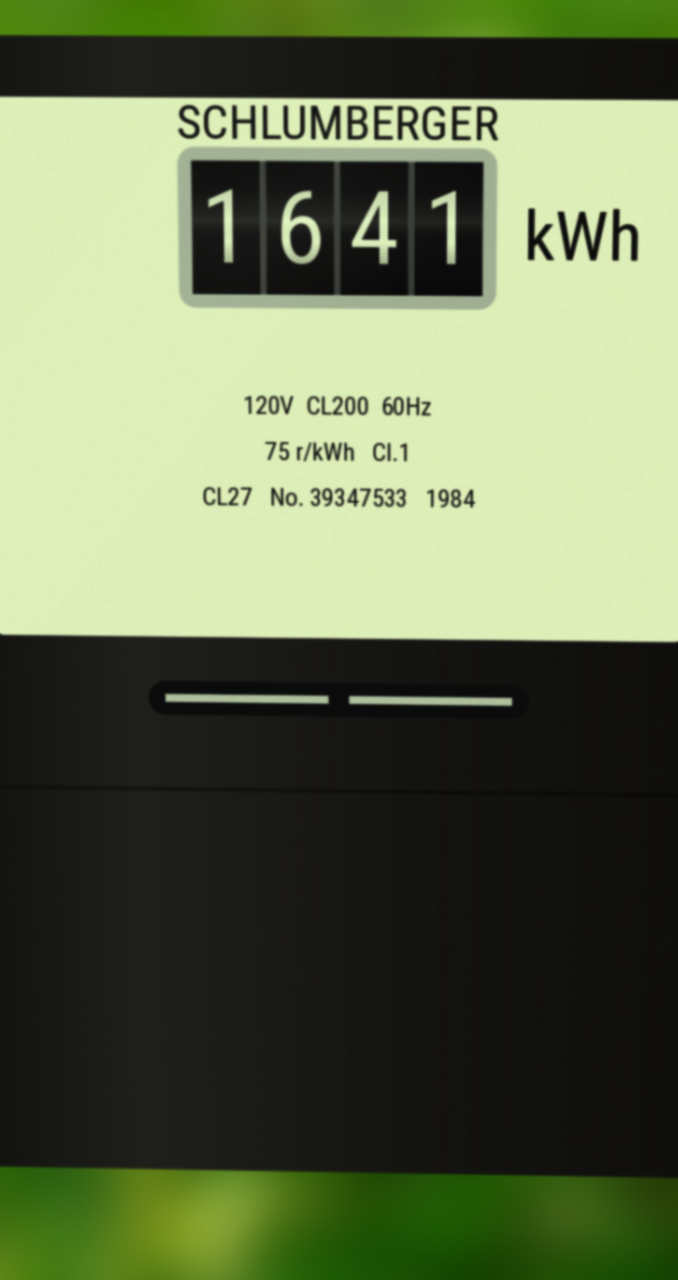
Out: kWh 1641
